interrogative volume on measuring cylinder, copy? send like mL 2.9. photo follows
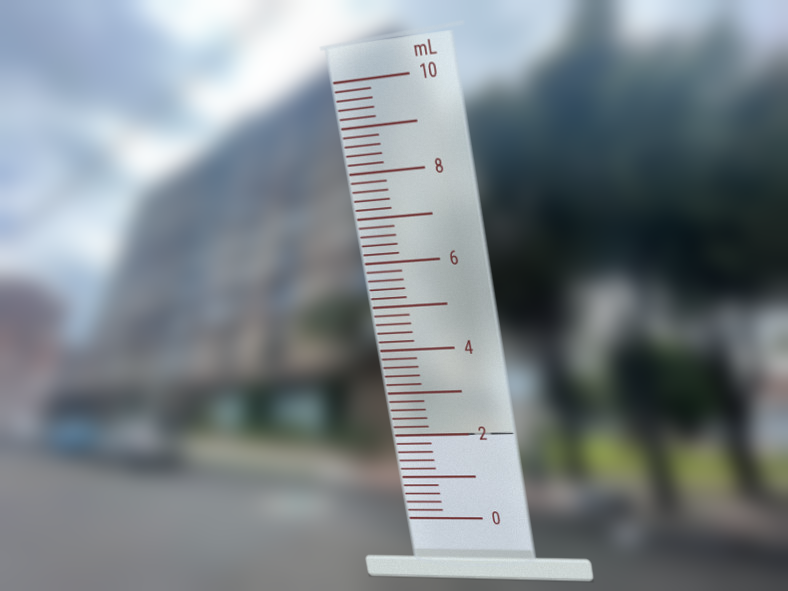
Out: mL 2
